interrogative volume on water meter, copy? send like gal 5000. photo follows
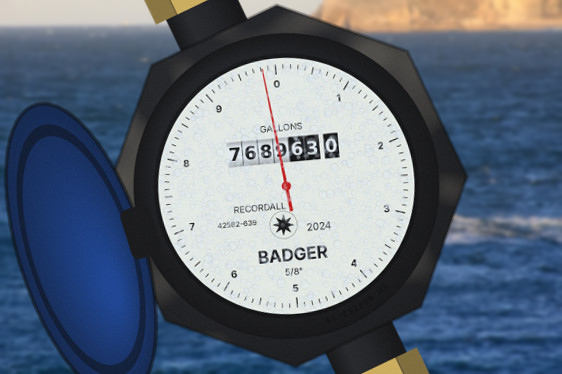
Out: gal 7689629.8
